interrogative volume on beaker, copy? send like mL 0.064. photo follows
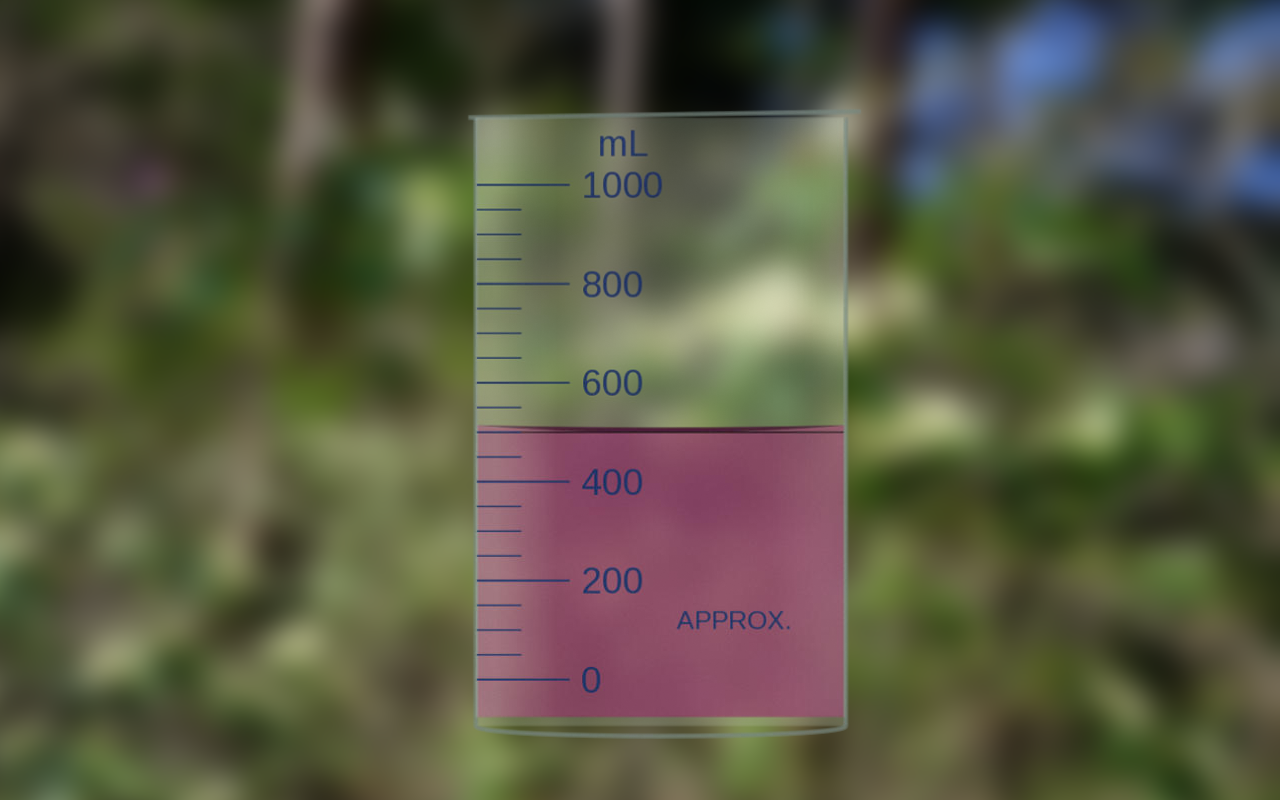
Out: mL 500
